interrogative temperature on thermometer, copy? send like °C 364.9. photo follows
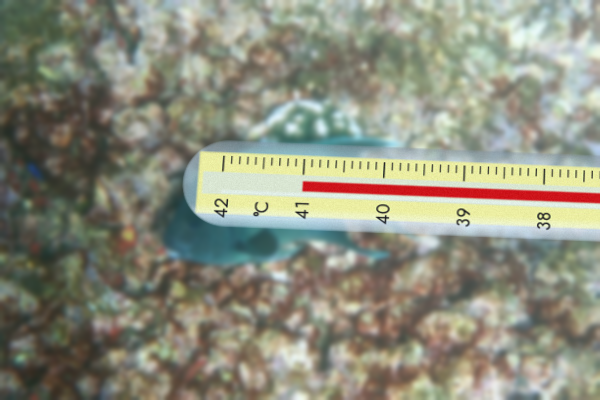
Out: °C 41
